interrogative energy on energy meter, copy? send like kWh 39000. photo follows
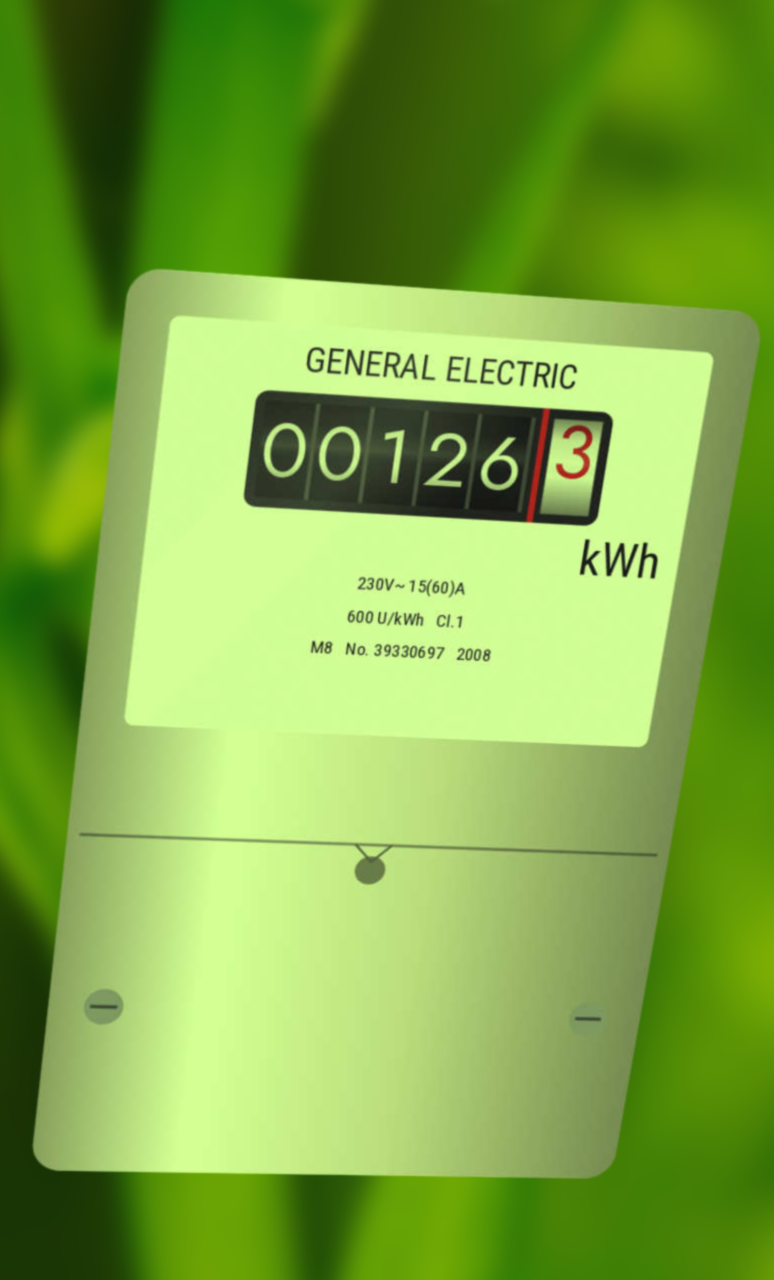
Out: kWh 126.3
